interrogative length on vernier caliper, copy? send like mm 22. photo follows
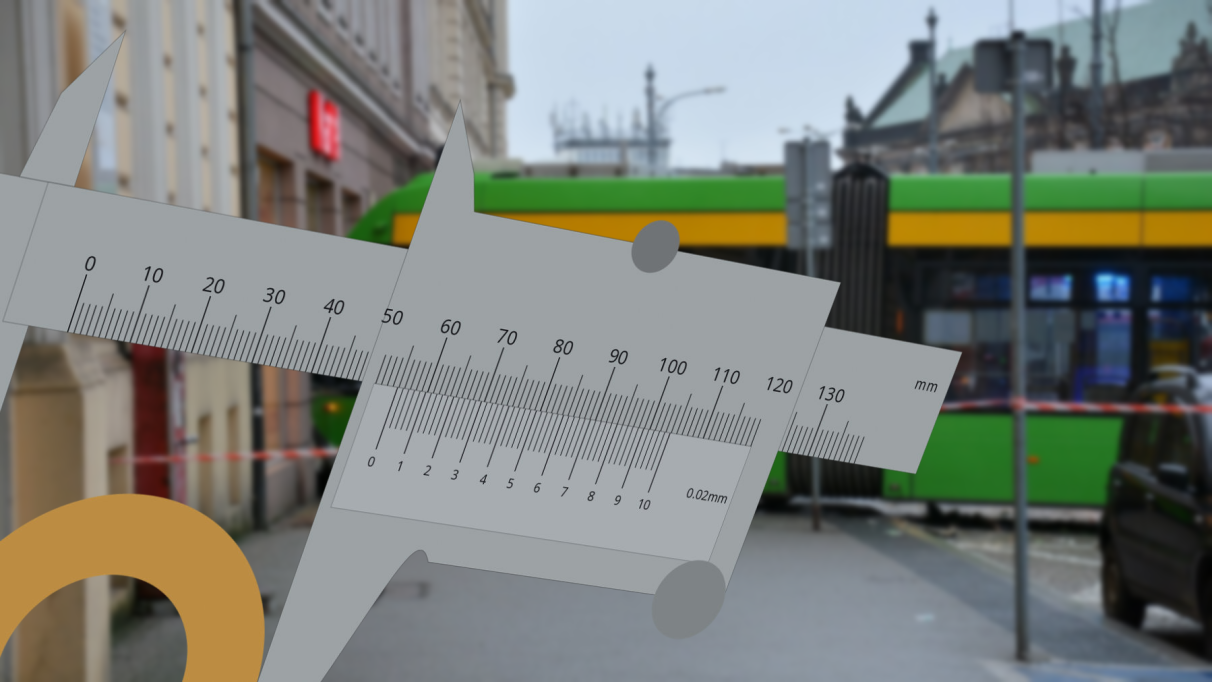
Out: mm 54.8
